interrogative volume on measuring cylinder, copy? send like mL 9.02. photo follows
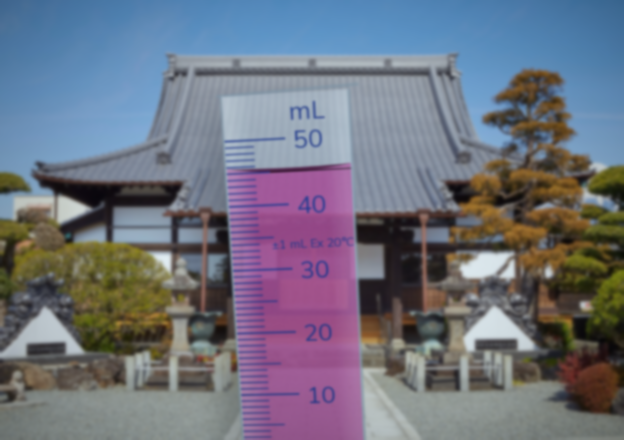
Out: mL 45
